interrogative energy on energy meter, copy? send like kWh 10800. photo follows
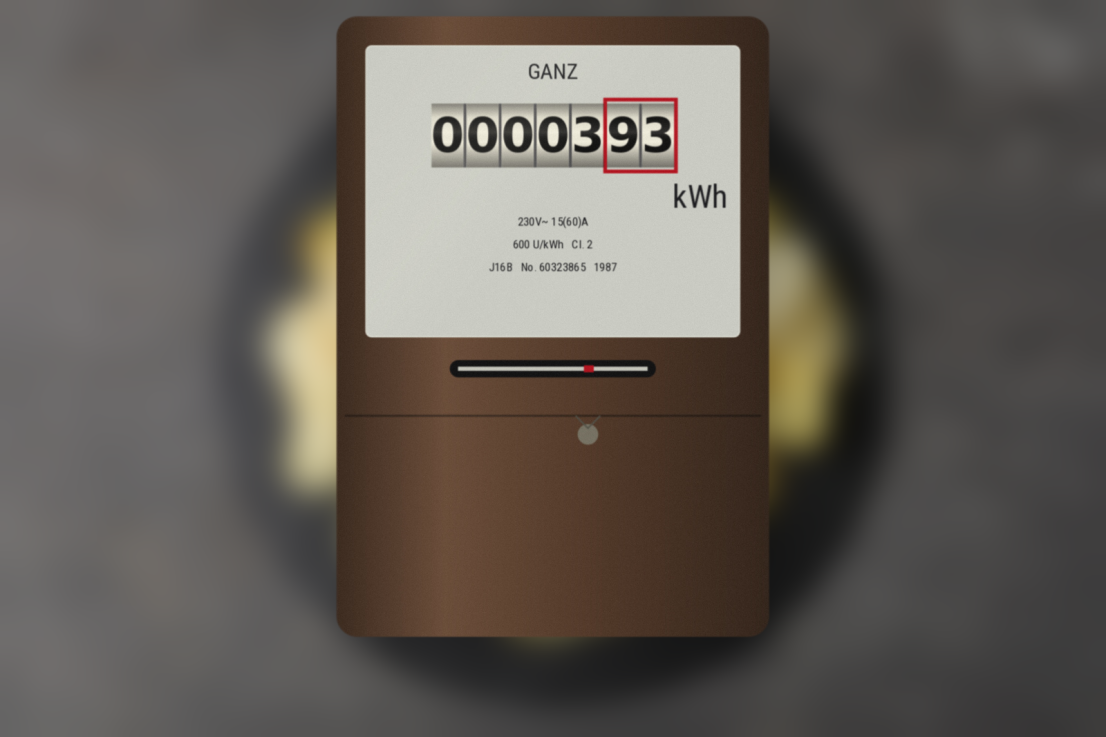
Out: kWh 3.93
